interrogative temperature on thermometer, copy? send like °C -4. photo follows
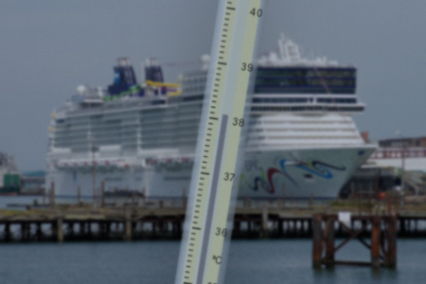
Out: °C 38.1
